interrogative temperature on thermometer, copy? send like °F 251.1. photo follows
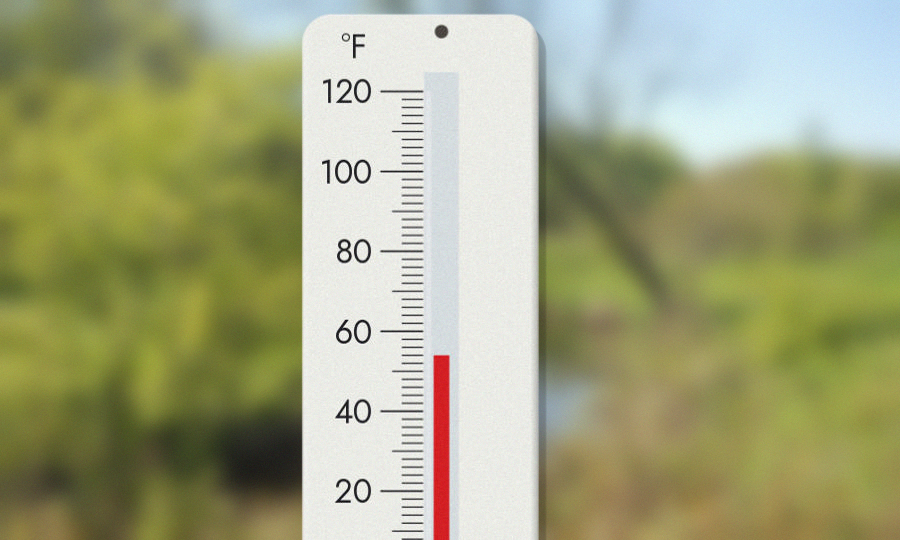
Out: °F 54
